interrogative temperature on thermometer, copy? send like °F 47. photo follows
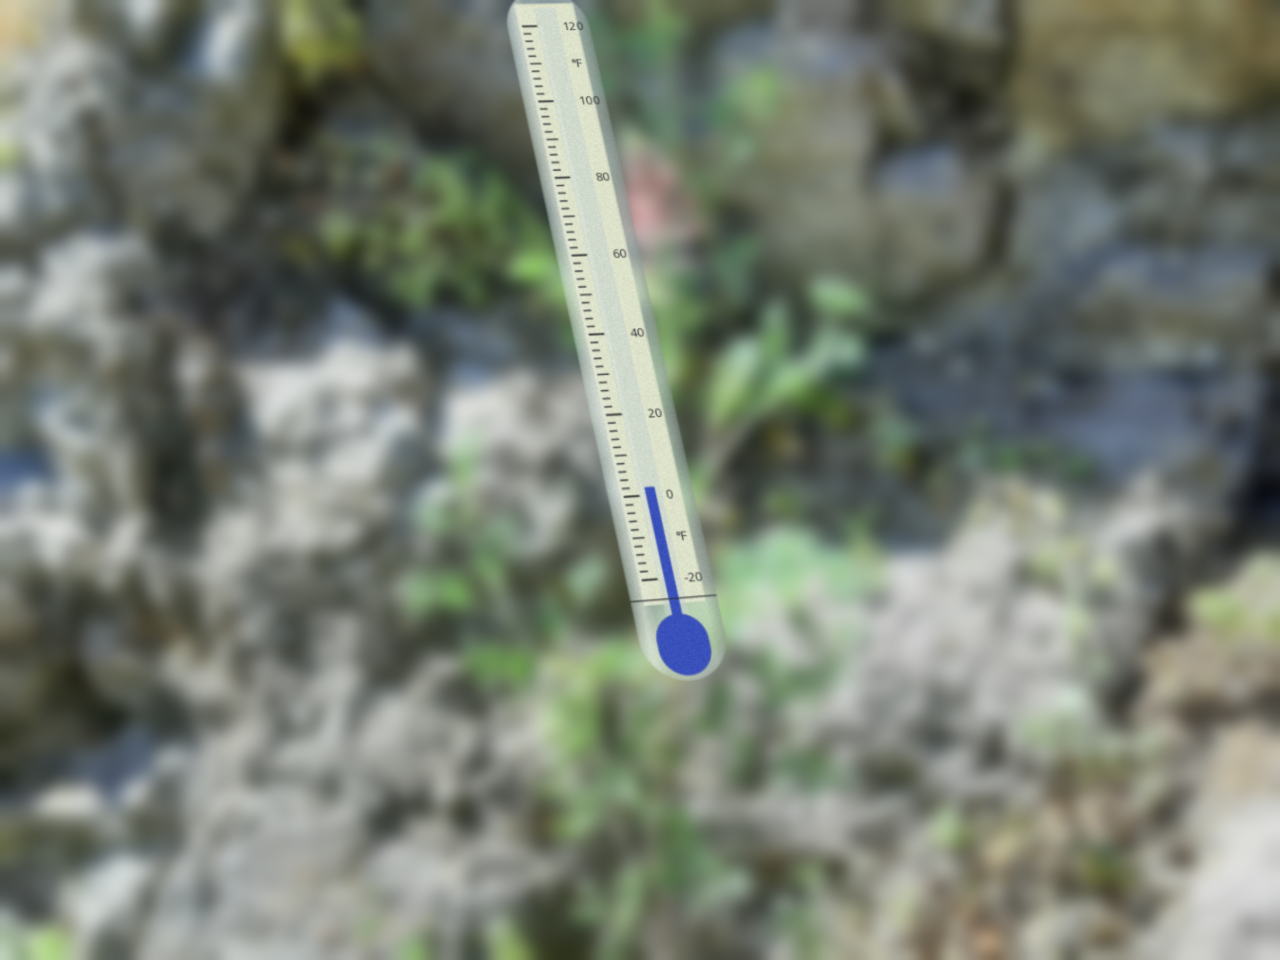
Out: °F 2
